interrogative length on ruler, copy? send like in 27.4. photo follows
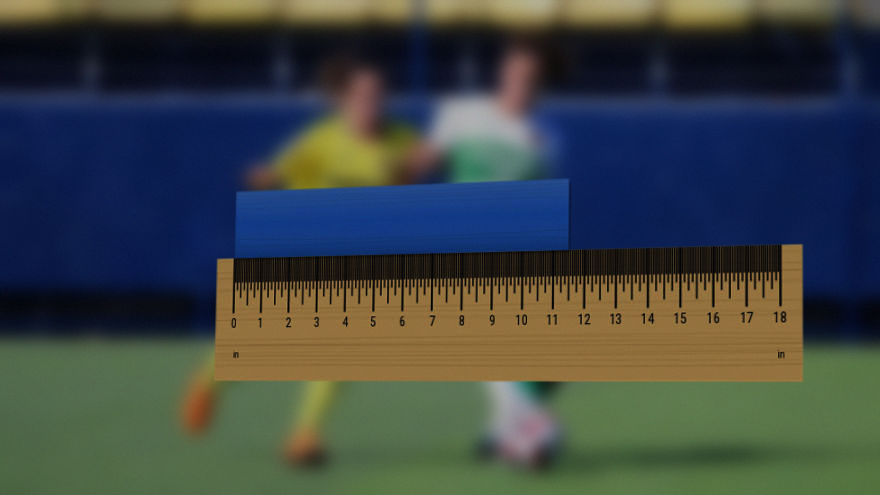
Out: in 11.5
